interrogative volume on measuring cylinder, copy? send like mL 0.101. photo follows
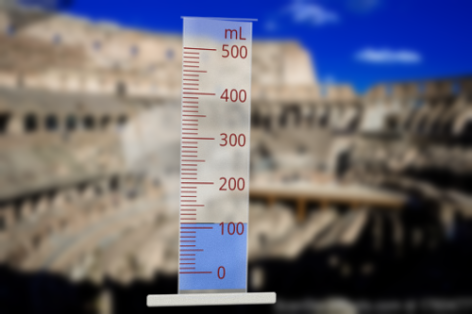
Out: mL 110
